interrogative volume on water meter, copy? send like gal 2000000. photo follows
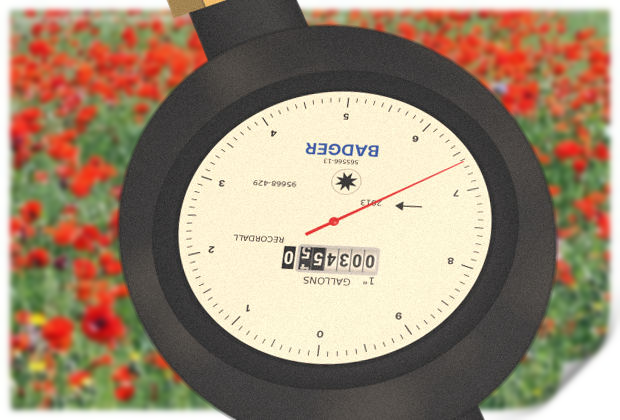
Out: gal 34546.6
